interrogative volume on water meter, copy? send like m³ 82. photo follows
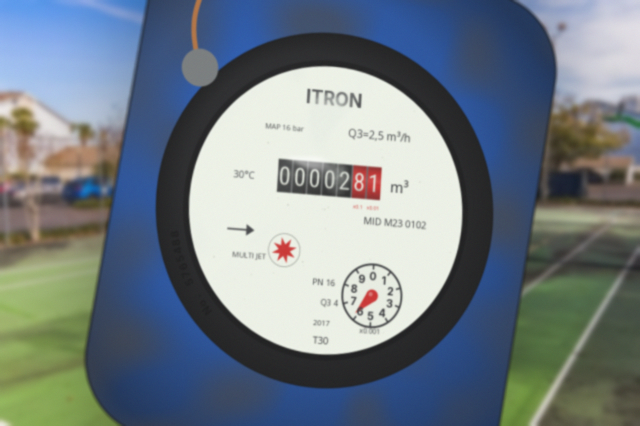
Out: m³ 2.816
